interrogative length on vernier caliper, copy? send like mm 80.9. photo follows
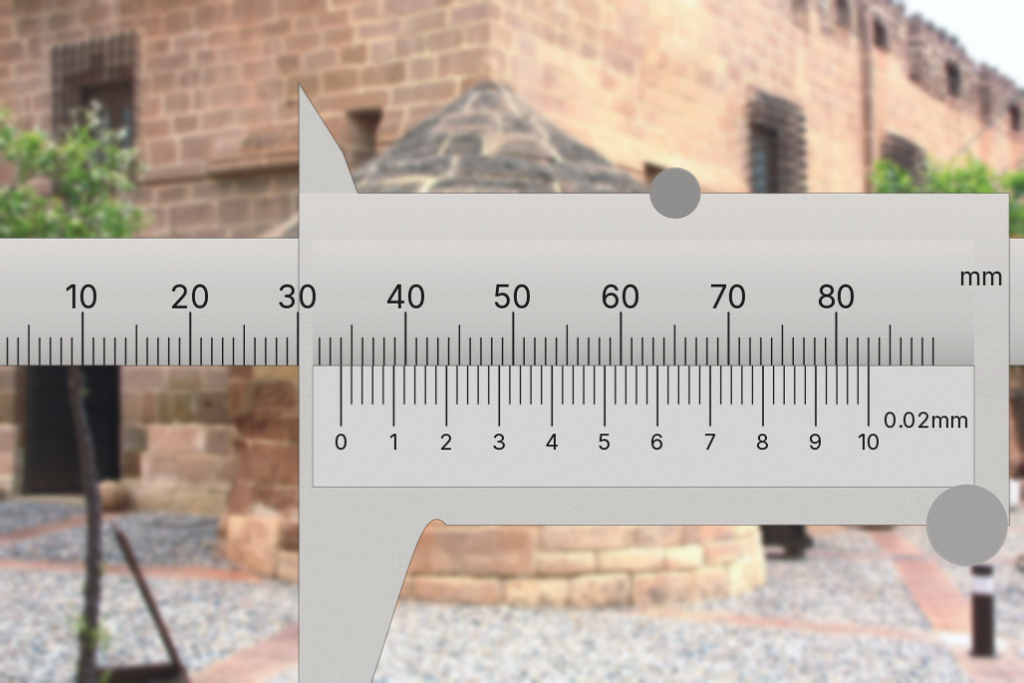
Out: mm 34.0
